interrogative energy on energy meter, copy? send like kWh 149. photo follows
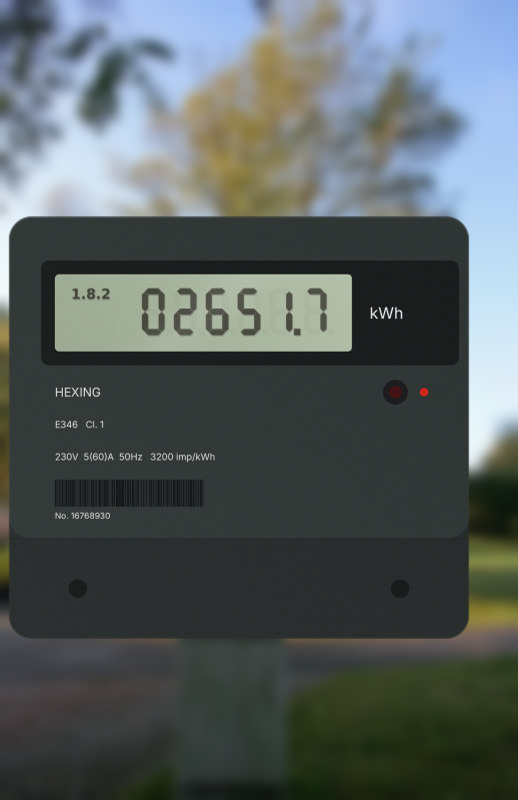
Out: kWh 2651.7
